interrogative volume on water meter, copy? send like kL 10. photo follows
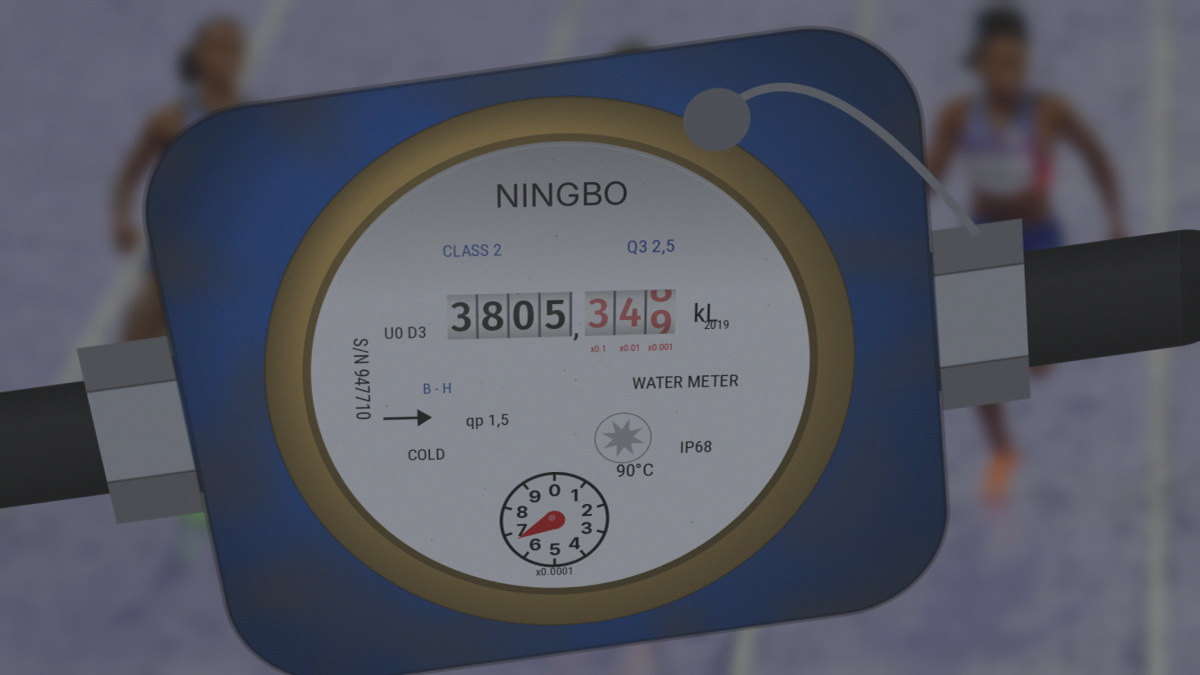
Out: kL 3805.3486
